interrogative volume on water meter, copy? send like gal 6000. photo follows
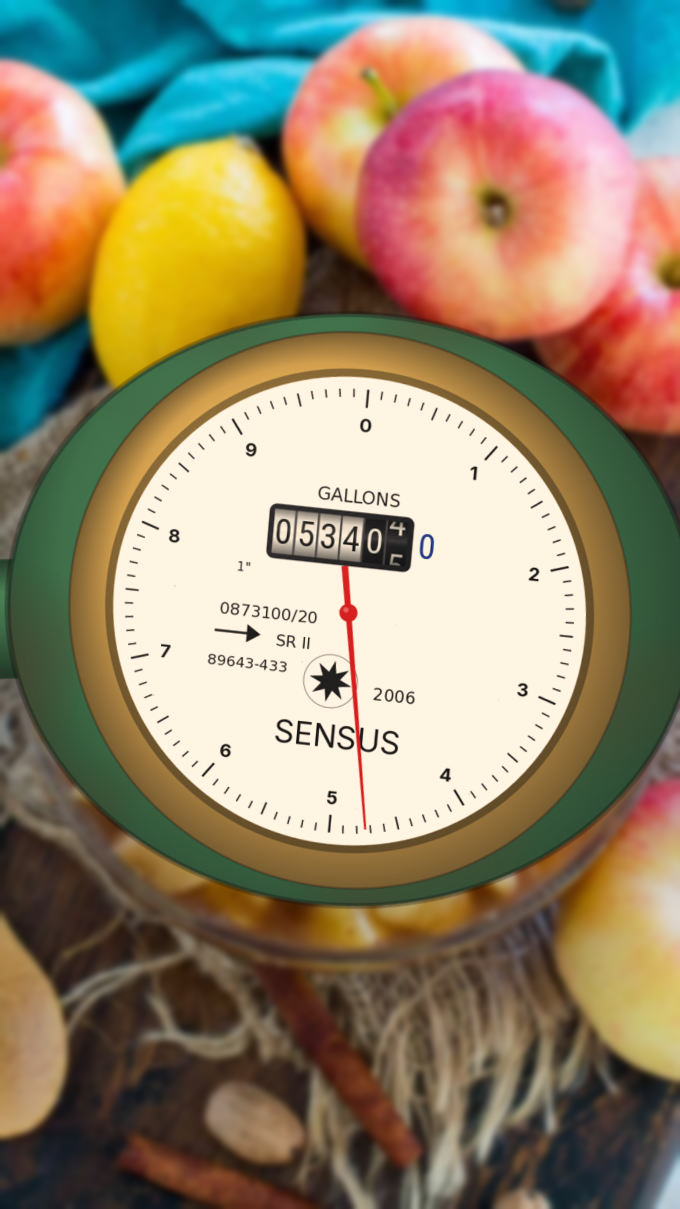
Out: gal 534044.7
